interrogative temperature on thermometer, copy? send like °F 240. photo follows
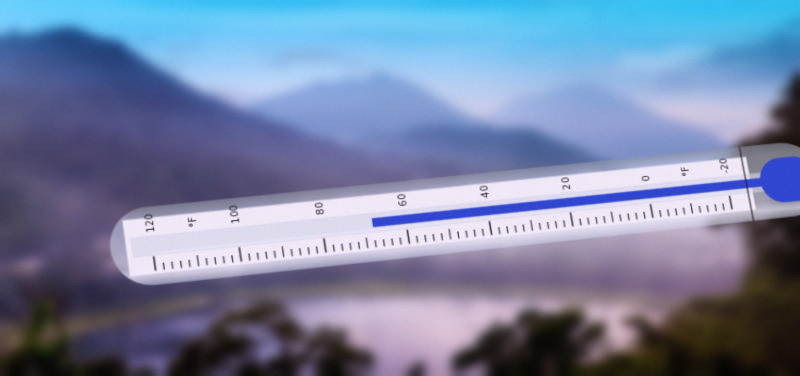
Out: °F 68
